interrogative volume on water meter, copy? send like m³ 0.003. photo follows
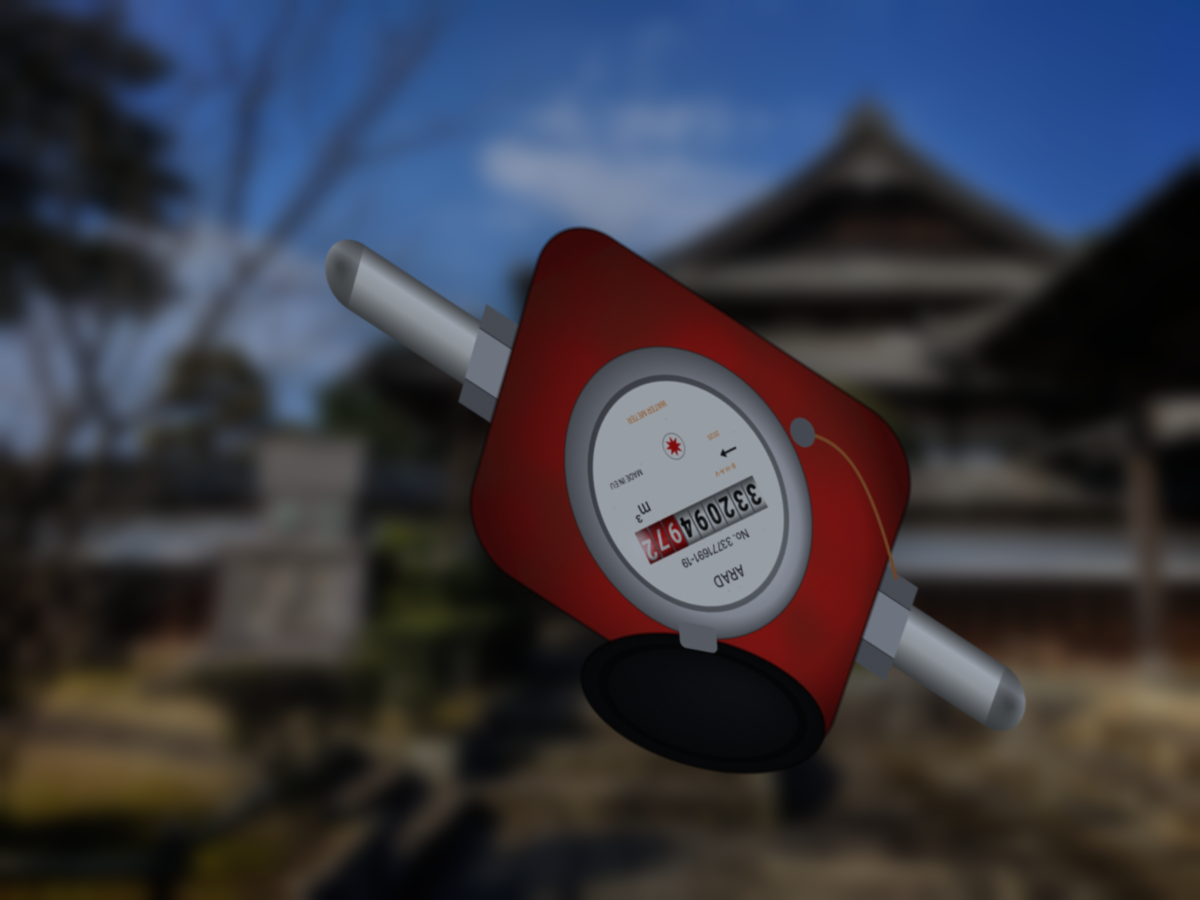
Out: m³ 332094.972
